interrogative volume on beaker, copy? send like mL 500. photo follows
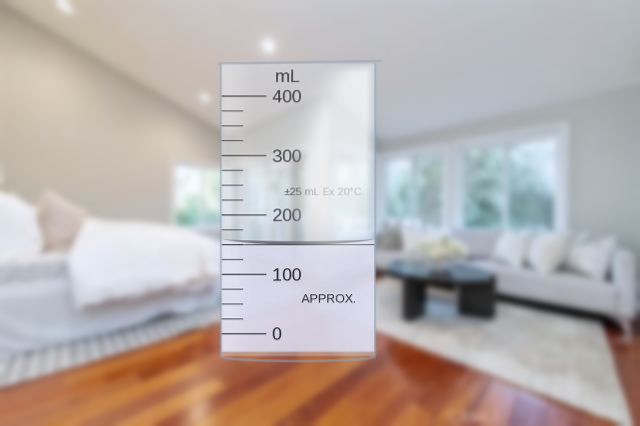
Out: mL 150
